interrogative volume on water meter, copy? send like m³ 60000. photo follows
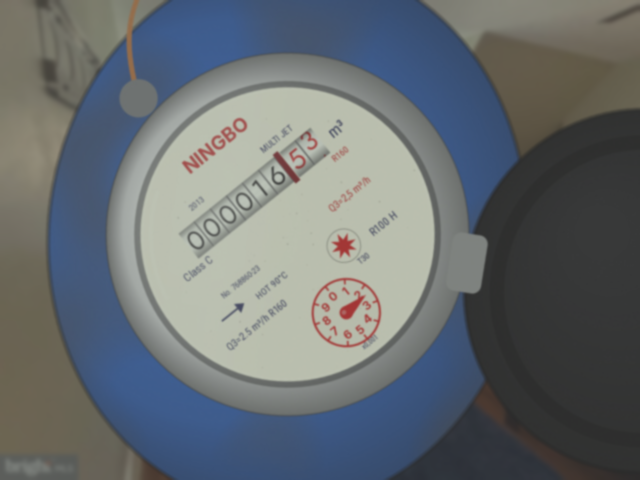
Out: m³ 16.532
